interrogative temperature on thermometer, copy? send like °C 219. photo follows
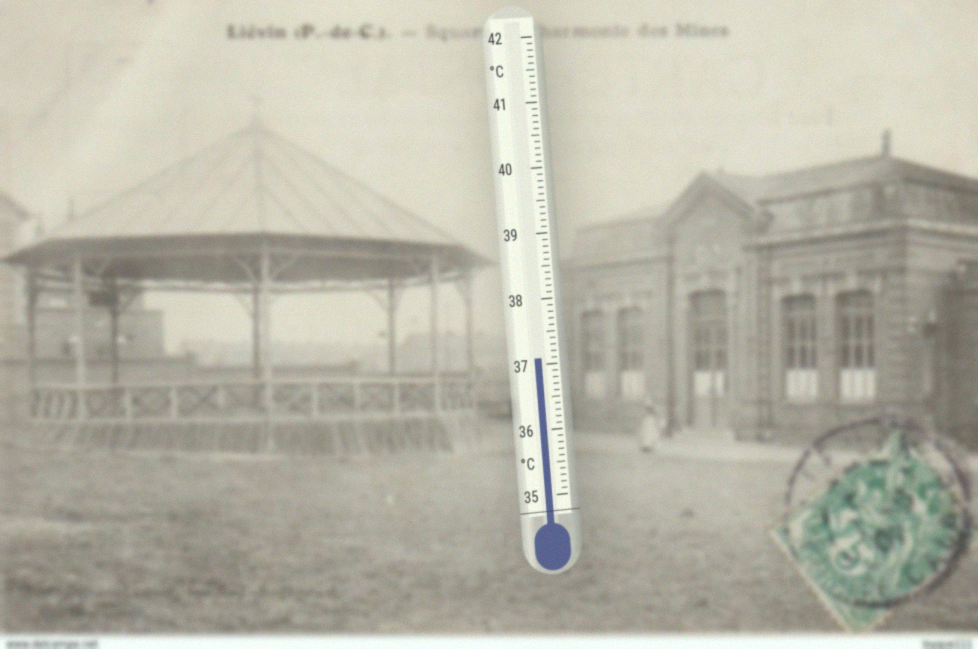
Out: °C 37.1
